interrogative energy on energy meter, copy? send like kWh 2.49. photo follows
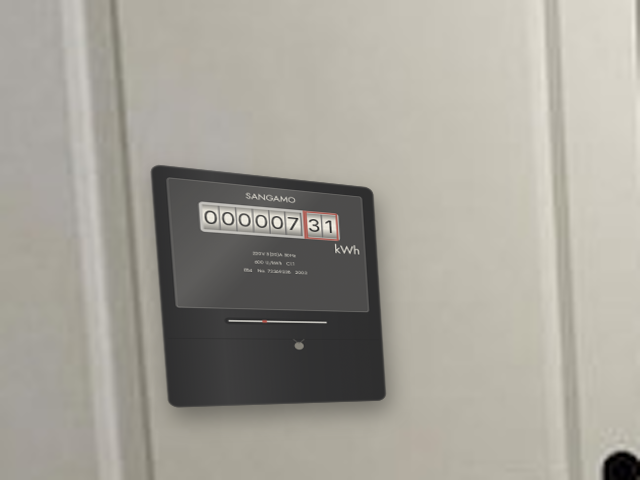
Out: kWh 7.31
